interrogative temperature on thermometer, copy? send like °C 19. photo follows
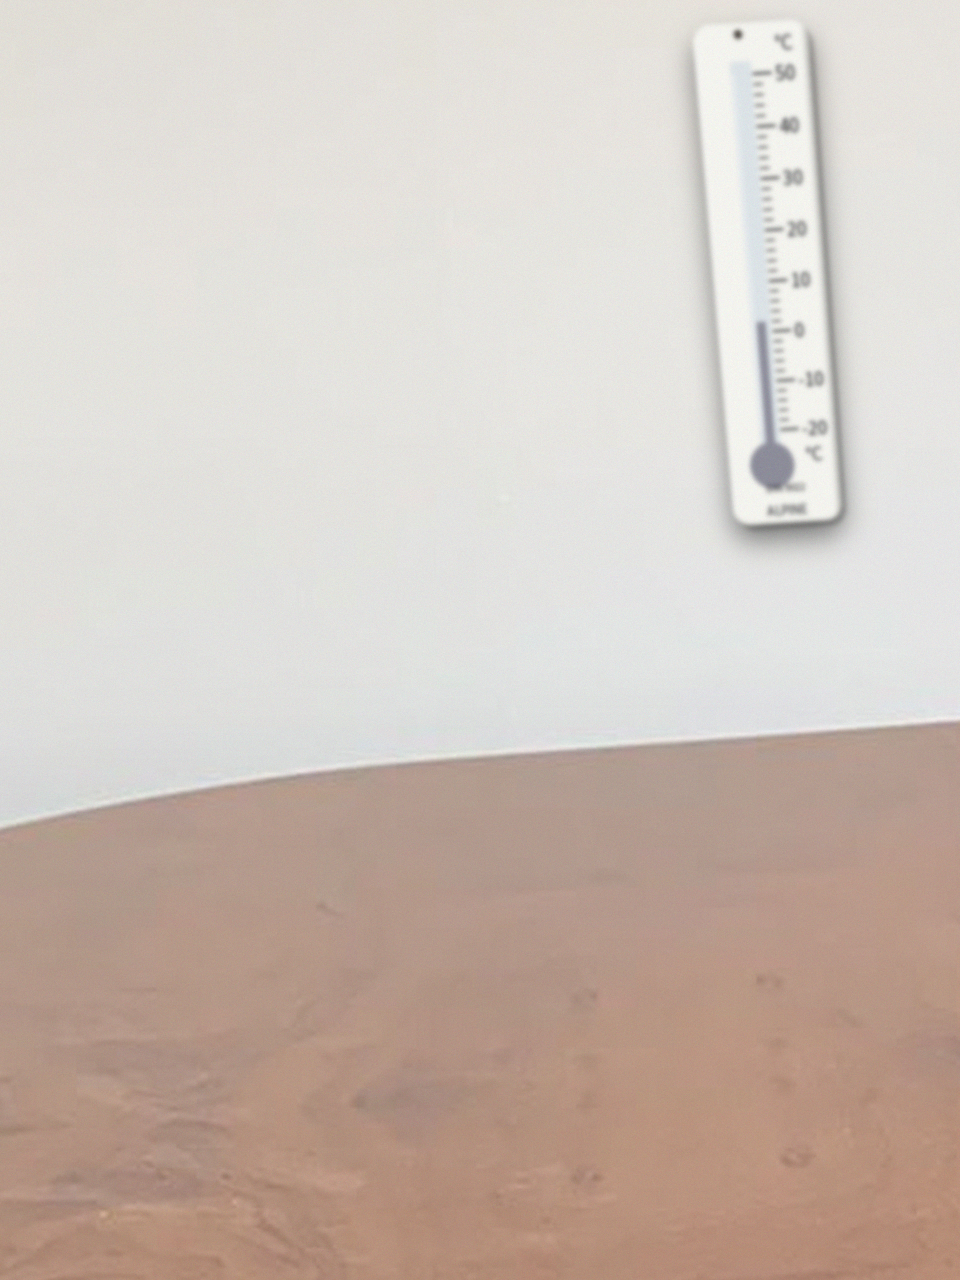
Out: °C 2
